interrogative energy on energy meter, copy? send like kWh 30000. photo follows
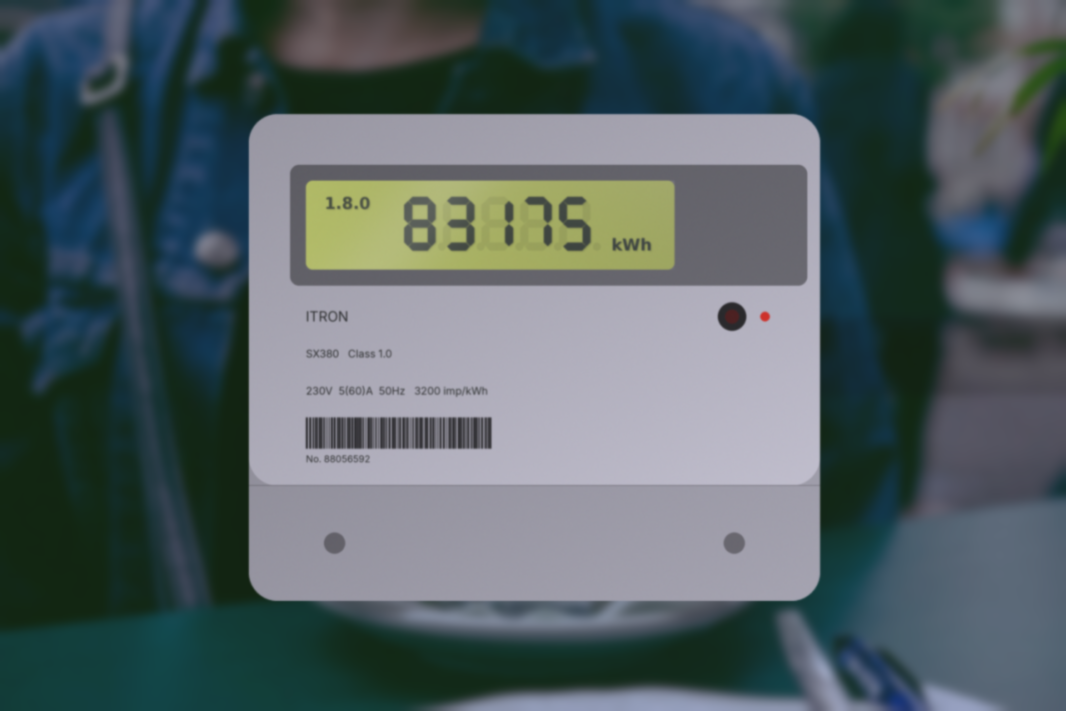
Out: kWh 83175
